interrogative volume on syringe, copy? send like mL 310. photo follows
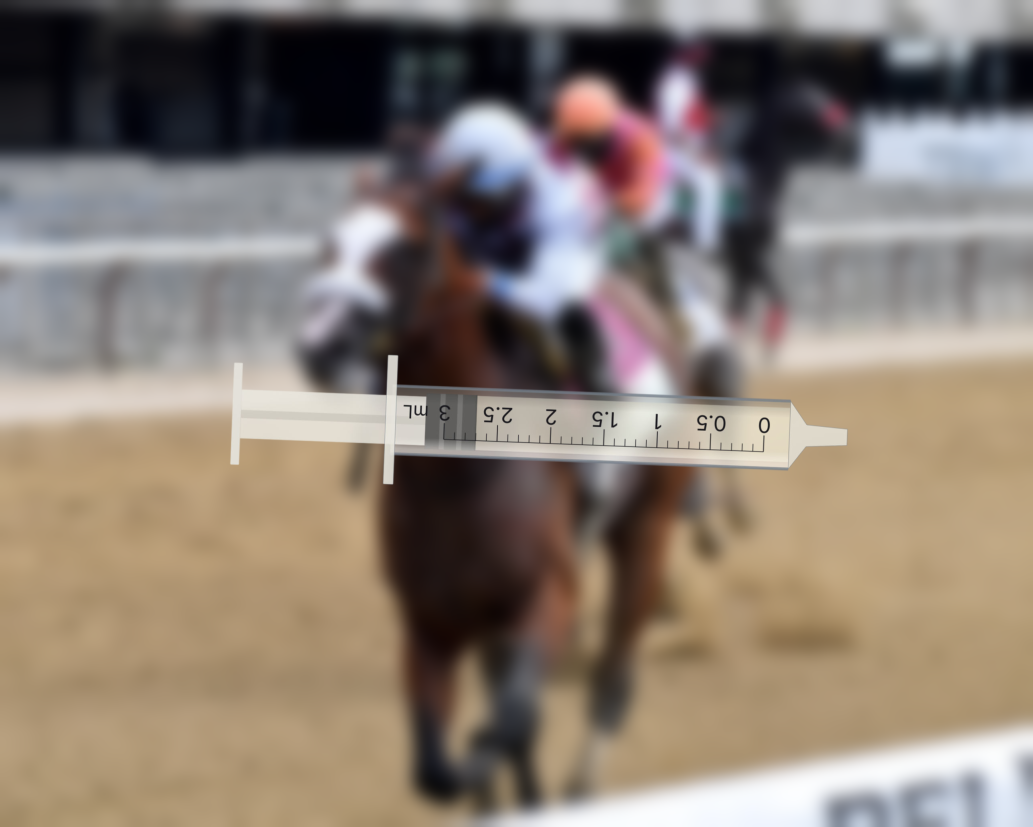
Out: mL 2.7
